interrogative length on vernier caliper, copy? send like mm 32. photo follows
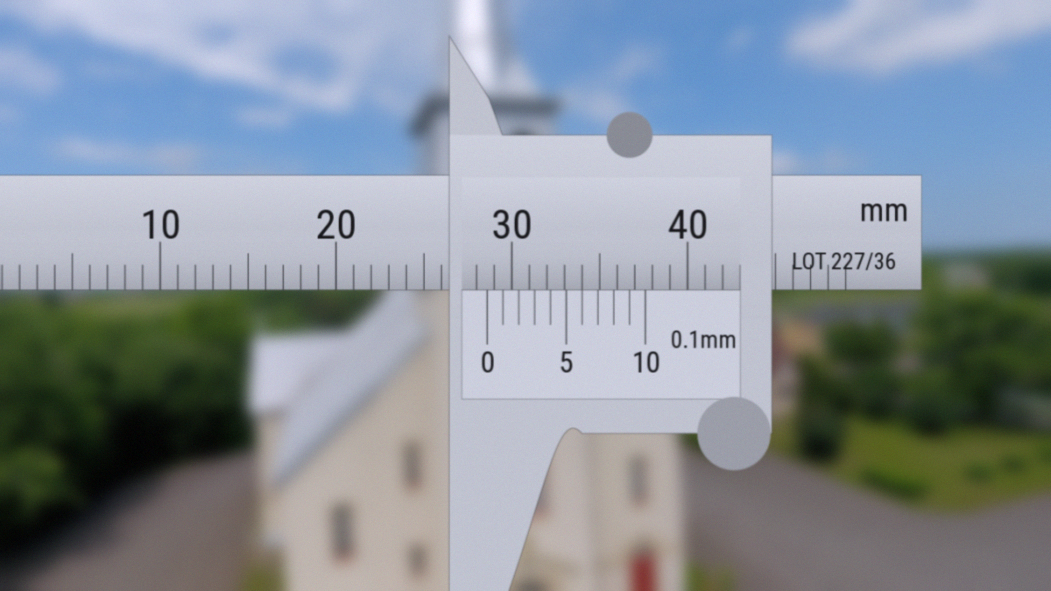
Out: mm 28.6
